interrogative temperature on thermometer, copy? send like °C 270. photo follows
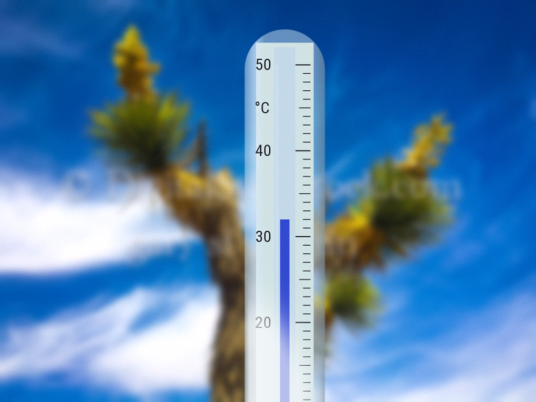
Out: °C 32
